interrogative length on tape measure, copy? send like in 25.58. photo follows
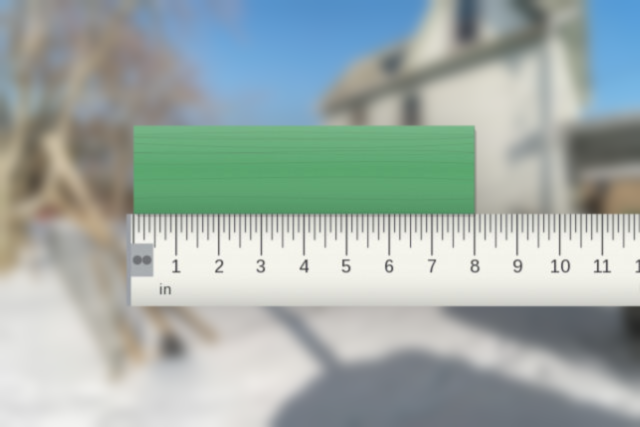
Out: in 8
